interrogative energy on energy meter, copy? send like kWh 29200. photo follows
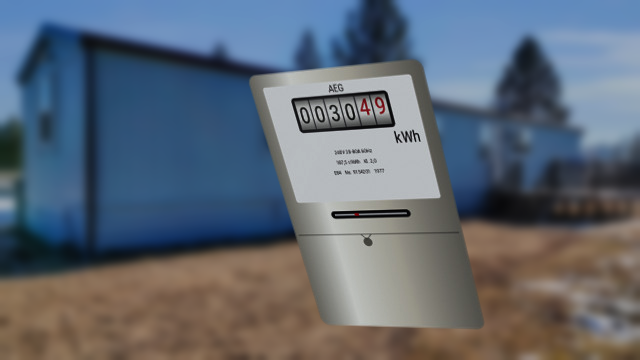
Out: kWh 30.49
